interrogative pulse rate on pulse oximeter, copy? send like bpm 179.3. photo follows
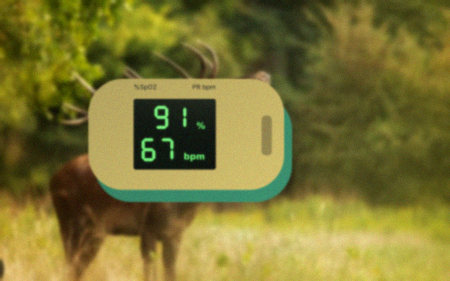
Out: bpm 67
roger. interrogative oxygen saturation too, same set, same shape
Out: % 91
